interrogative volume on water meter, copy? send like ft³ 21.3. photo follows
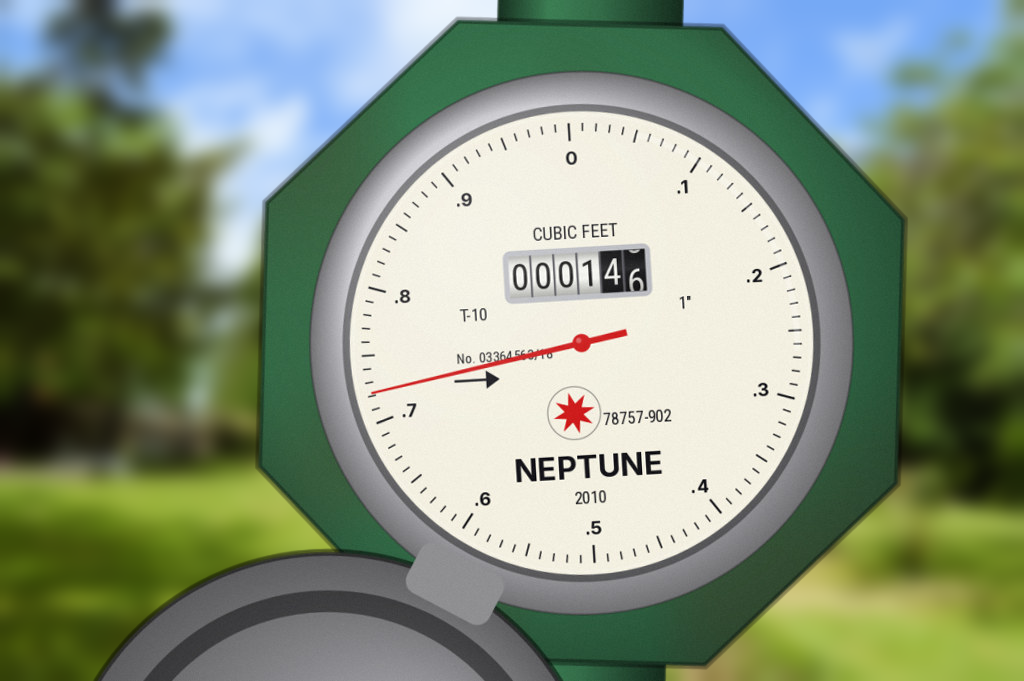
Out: ft³ 145.72
